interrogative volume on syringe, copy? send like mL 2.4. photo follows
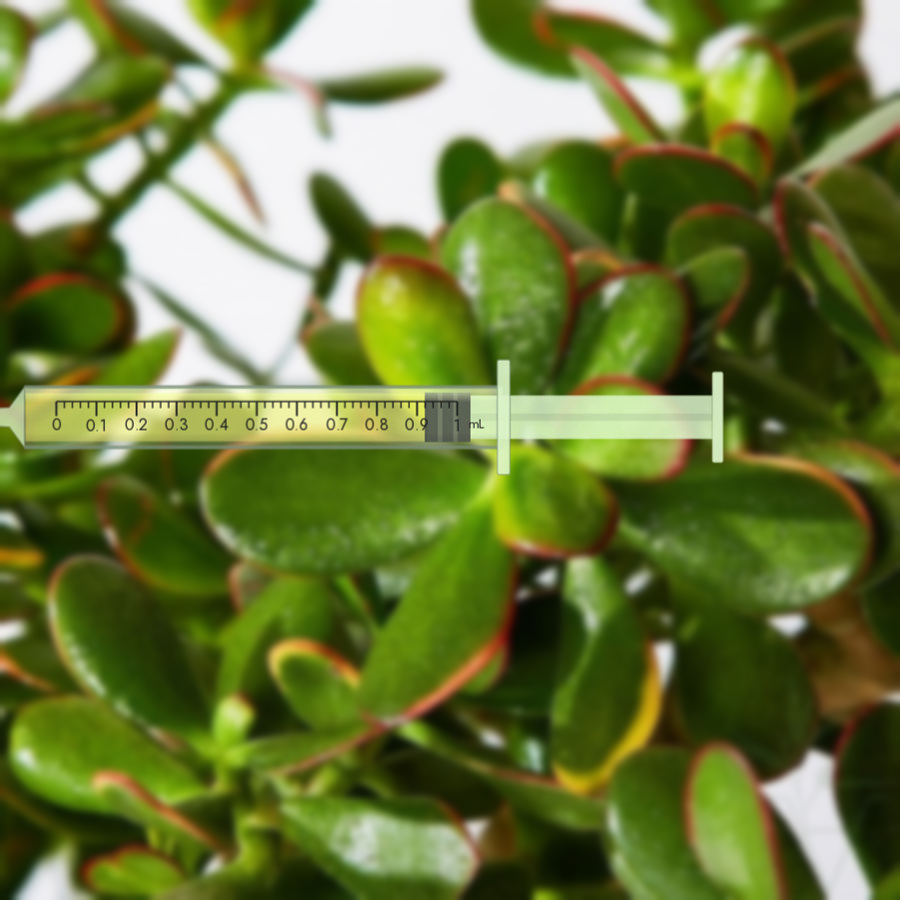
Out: mL 0.92
